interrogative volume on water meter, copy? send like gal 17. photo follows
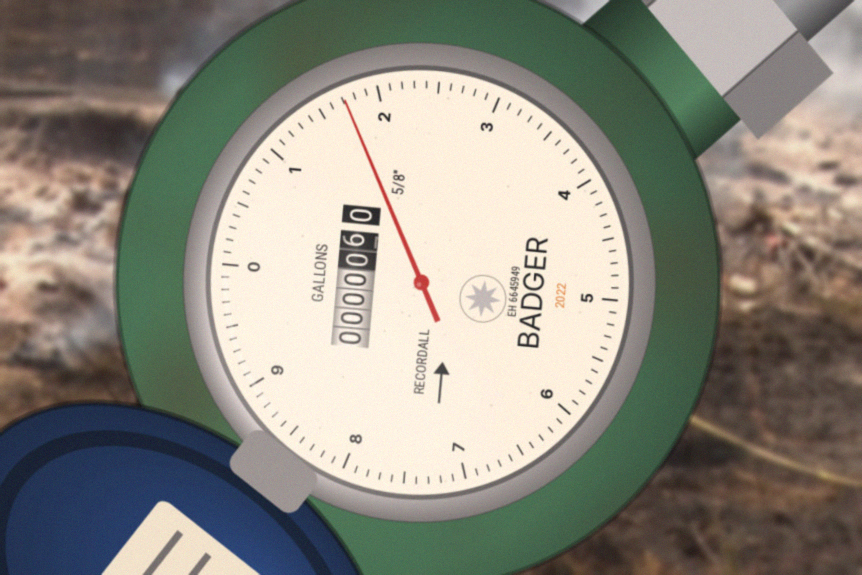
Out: gal 61.7
